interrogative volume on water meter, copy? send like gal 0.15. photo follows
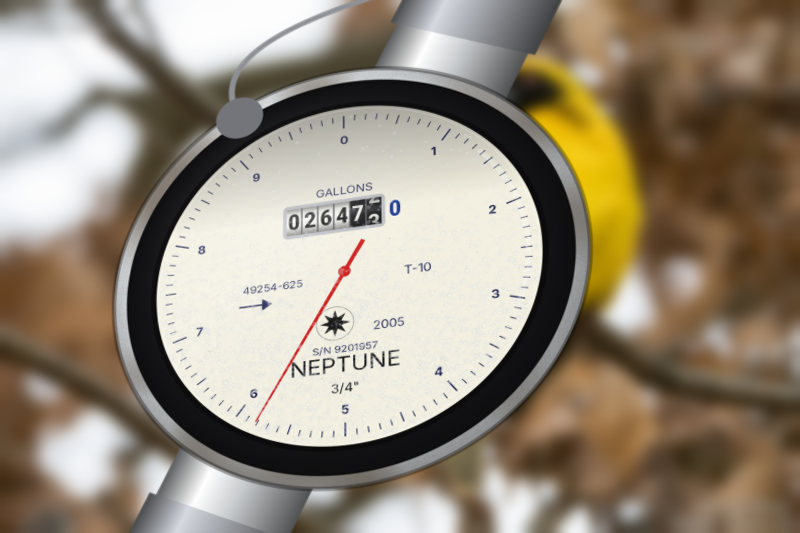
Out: gal 264725.8
